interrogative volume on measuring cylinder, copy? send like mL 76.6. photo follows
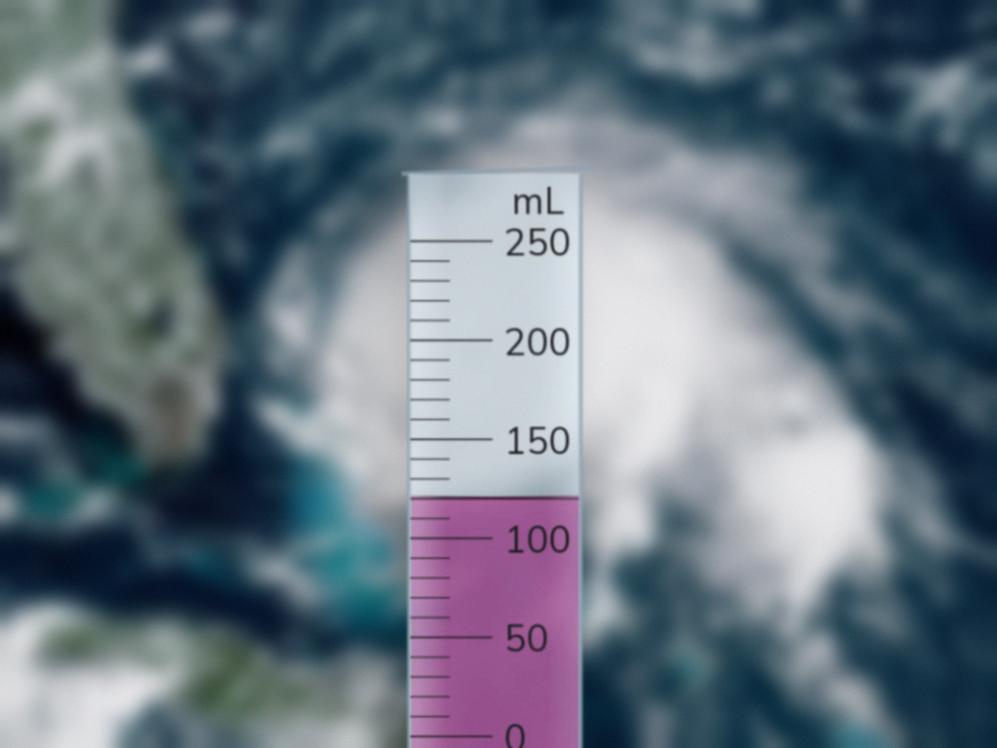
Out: mL 120
